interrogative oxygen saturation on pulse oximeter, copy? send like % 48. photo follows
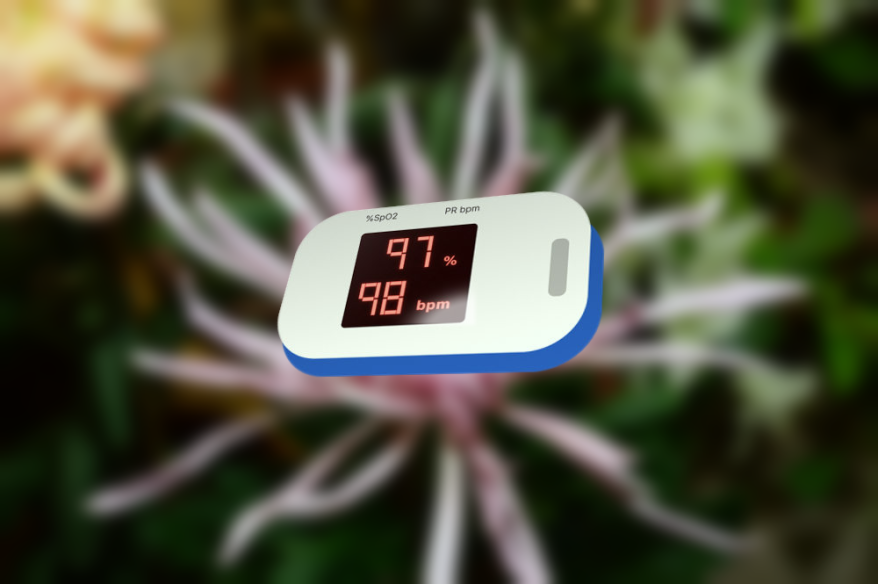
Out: % 97
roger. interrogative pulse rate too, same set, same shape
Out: bpm 98
